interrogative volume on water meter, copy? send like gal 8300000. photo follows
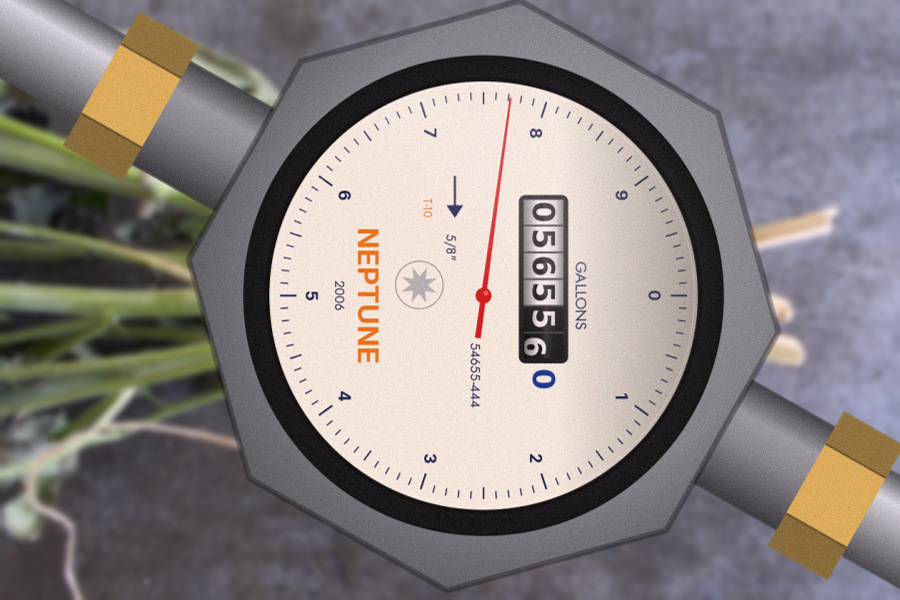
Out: gal 565557.7
